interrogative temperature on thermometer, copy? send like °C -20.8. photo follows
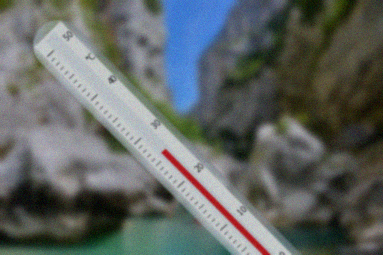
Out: °C 26
